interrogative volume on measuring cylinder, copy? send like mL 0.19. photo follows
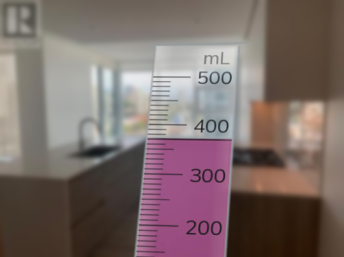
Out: mL 370
